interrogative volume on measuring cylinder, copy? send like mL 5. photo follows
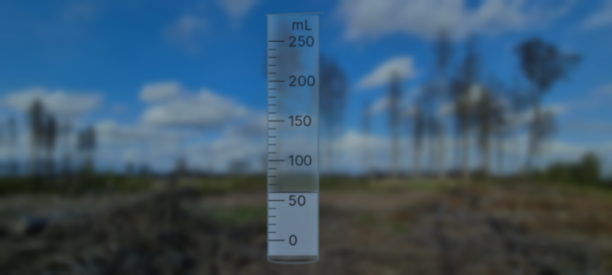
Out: mL 60
